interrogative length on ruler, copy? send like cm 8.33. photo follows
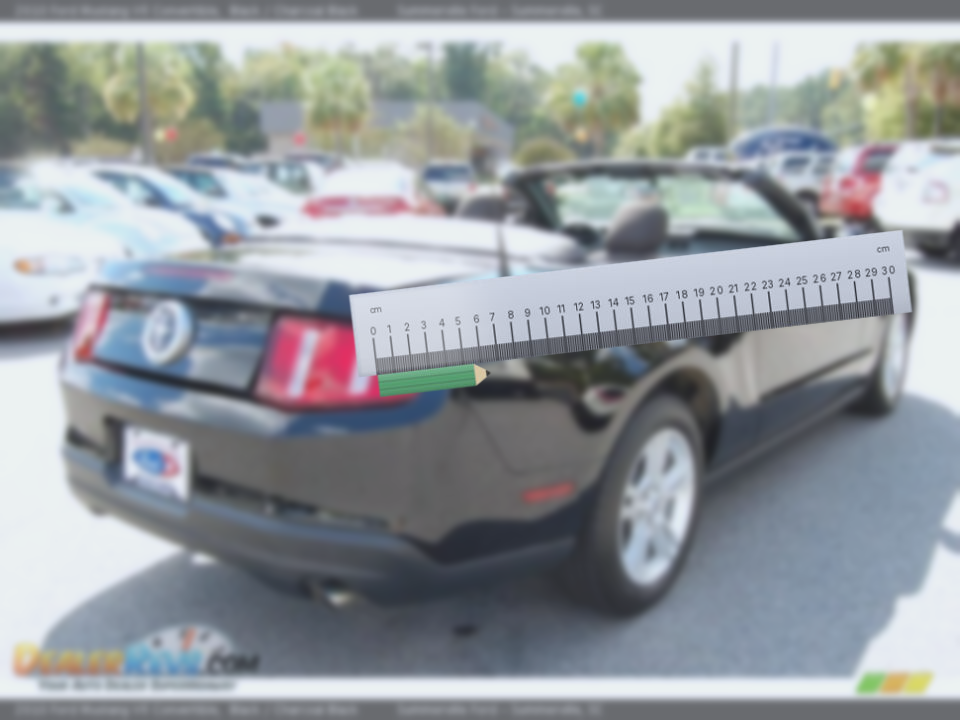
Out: cm 6.5
